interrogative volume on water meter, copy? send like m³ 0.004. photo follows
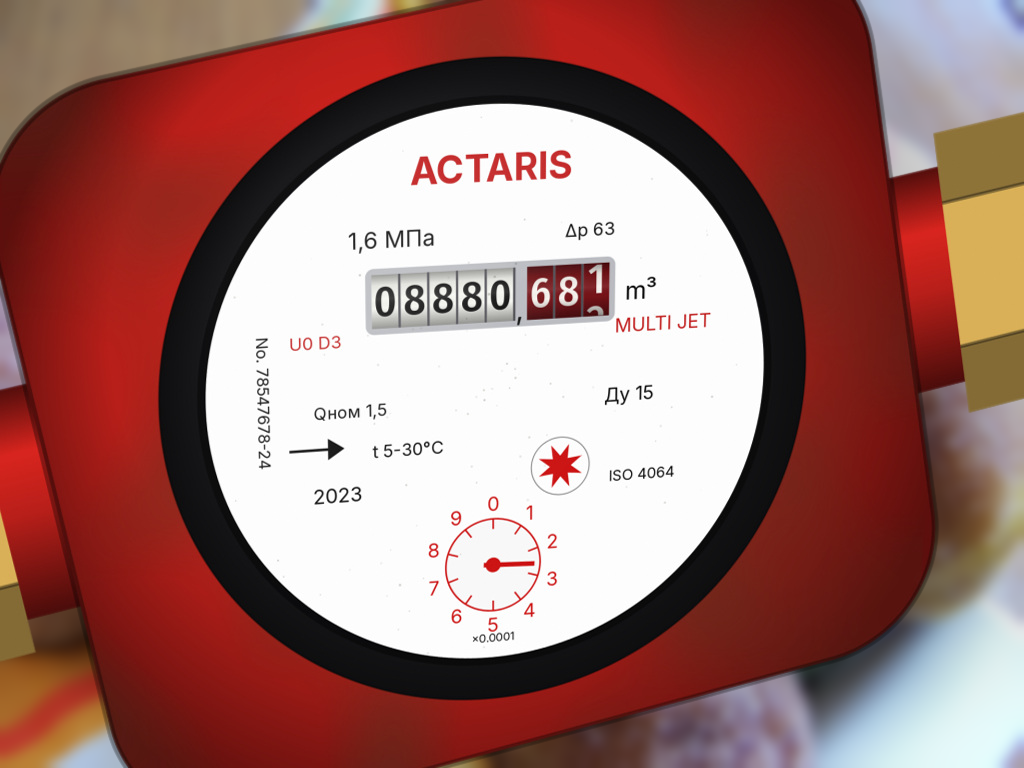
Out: m³ 8880.6812
